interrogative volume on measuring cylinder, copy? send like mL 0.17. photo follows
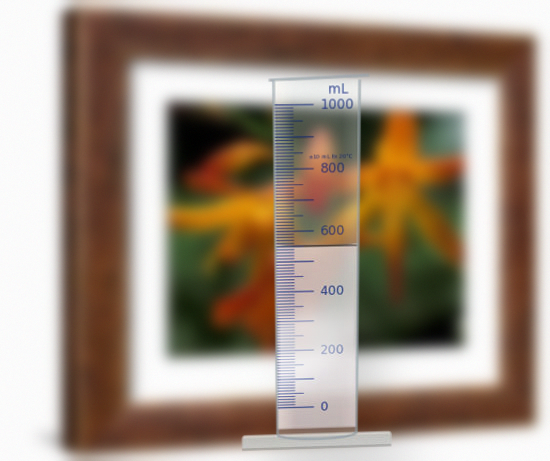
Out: mL 550
